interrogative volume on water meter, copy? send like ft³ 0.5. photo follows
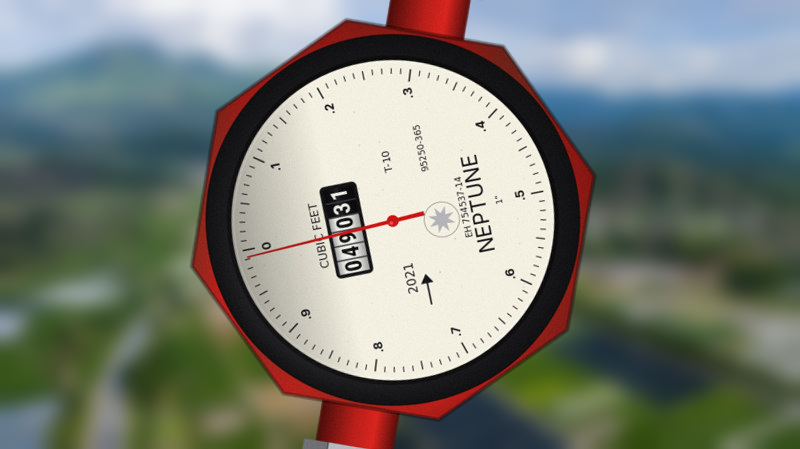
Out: ft³ 49030.99
